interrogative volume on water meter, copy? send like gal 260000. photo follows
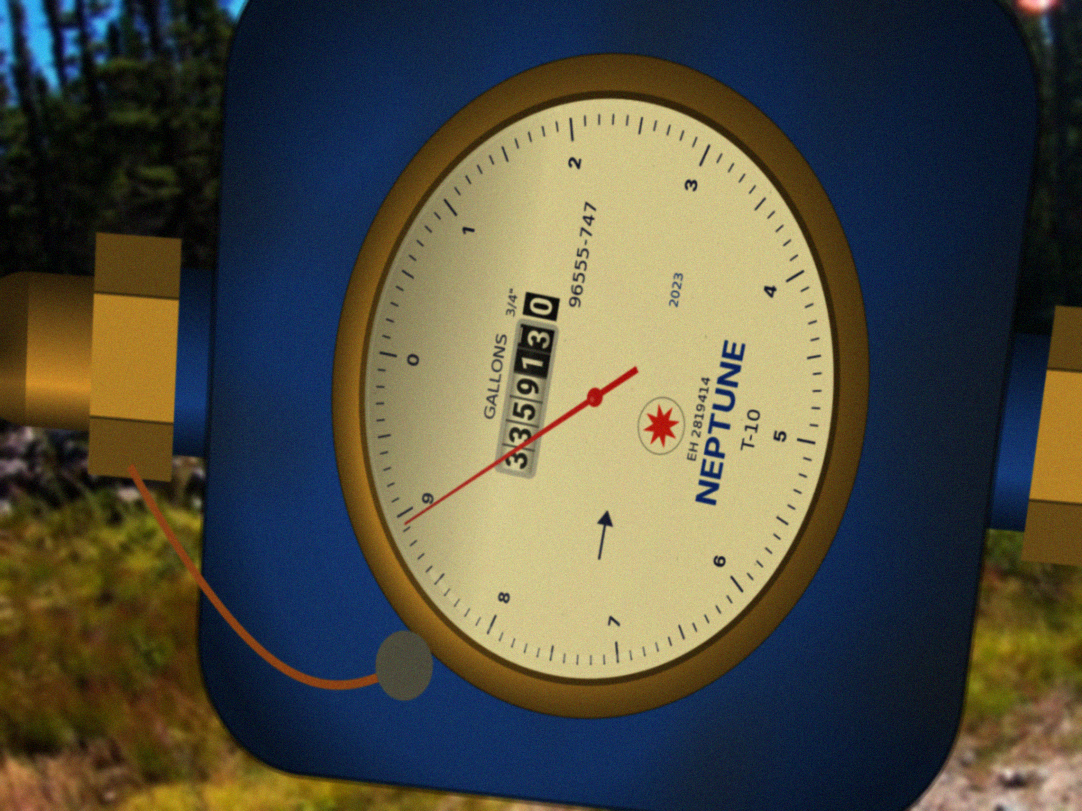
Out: gal 3359128.9
